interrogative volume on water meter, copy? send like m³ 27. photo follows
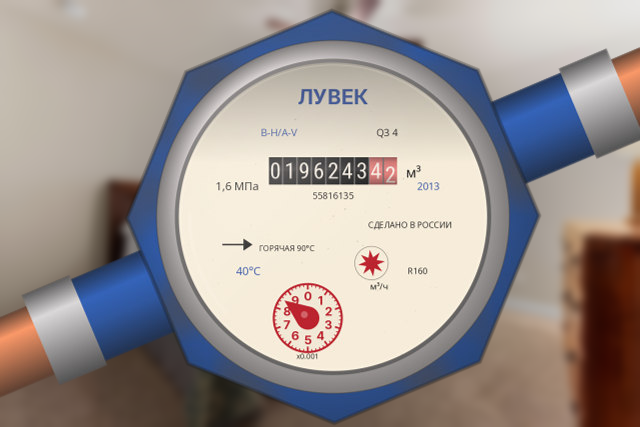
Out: m³ 196243.418
